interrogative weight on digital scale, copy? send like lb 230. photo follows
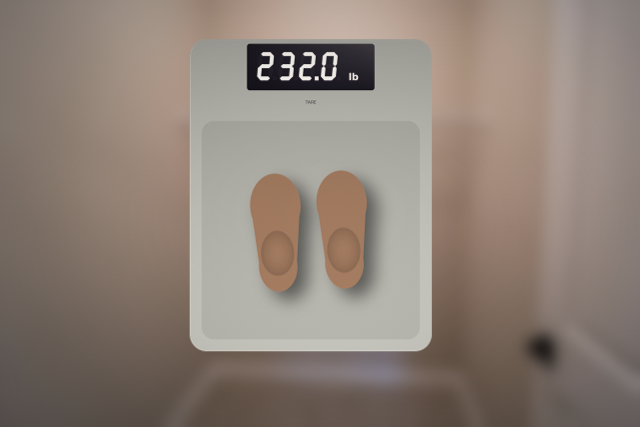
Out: lb 232.0
